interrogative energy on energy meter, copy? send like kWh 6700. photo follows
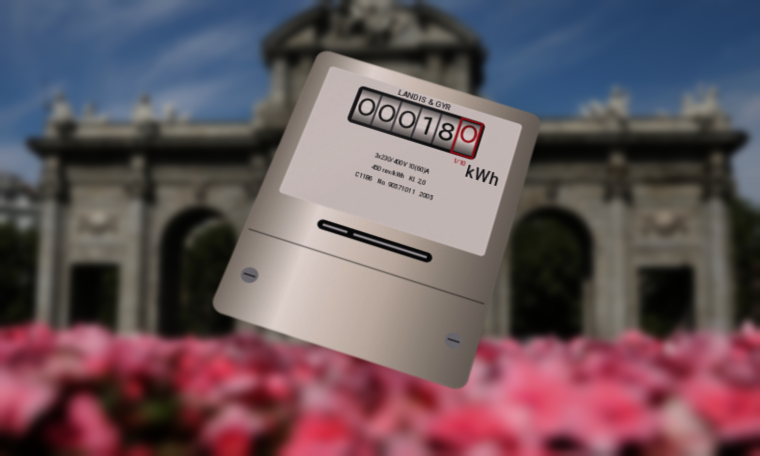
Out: kWh 18.0
